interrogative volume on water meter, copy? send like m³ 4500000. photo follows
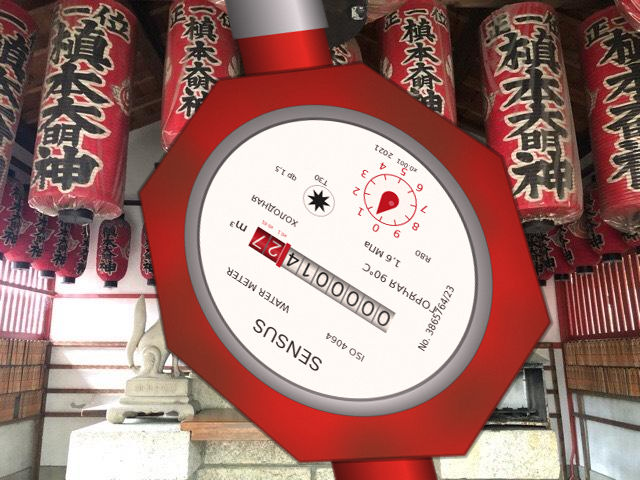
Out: m³ 14.270
